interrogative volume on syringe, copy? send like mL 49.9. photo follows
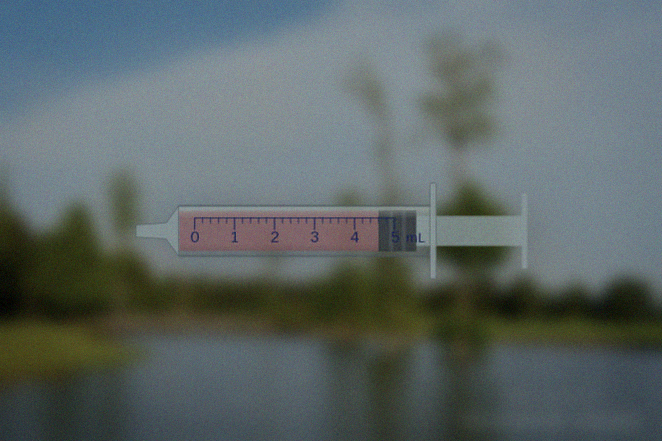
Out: mL 4.6
